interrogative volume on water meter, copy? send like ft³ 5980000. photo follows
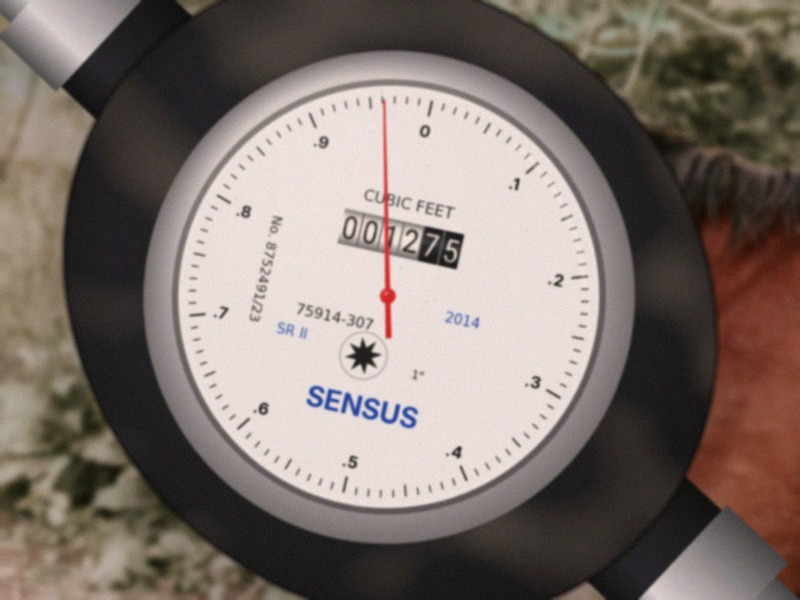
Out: ft³ 1274.96
